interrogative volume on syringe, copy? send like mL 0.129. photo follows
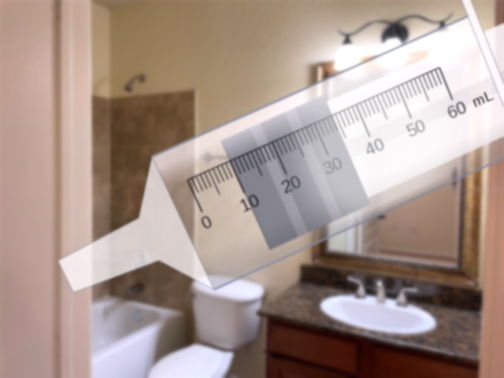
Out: mL 10
